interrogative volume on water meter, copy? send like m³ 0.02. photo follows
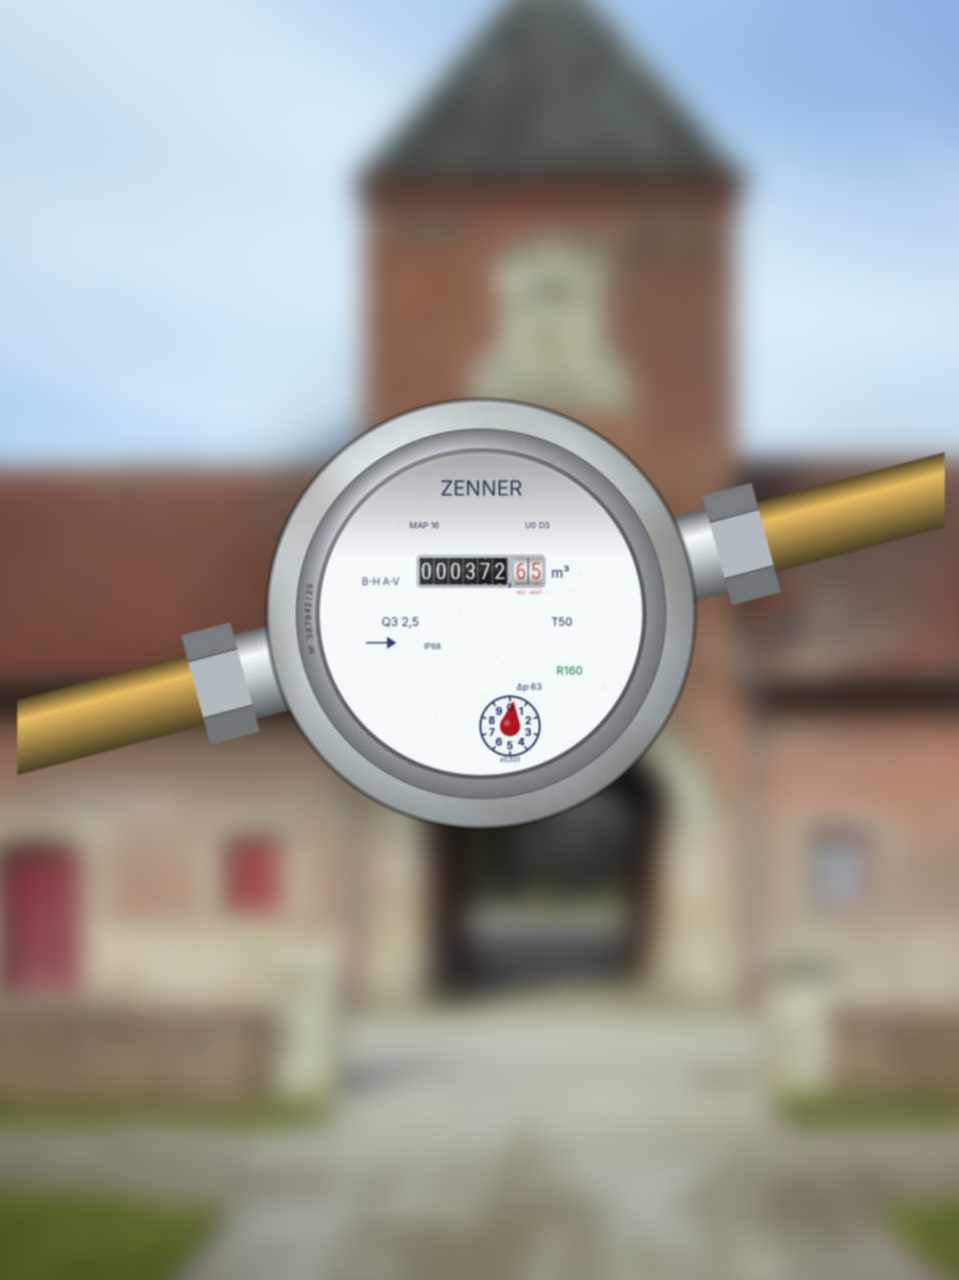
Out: m³ 372.650
